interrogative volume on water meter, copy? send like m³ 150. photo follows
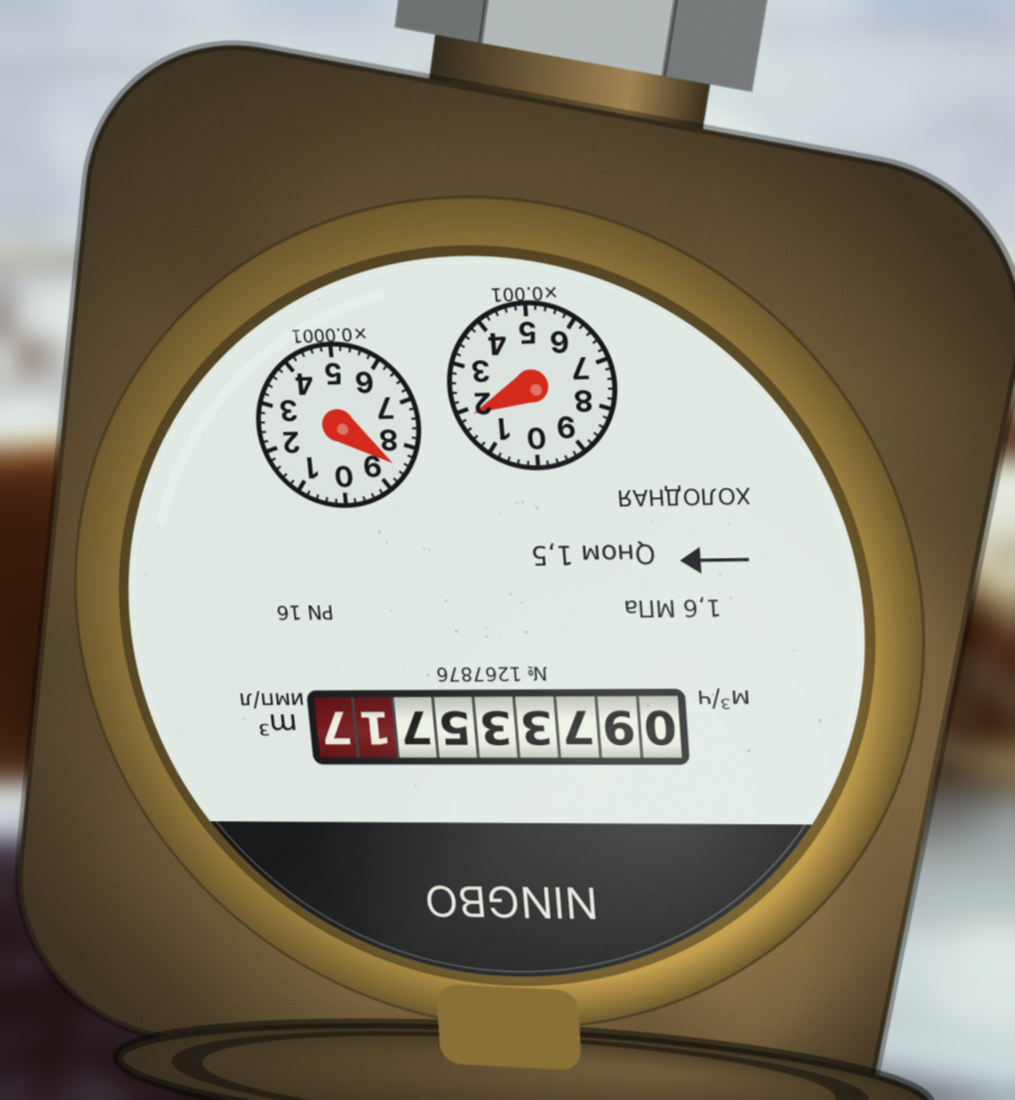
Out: m³ 973357.1718
